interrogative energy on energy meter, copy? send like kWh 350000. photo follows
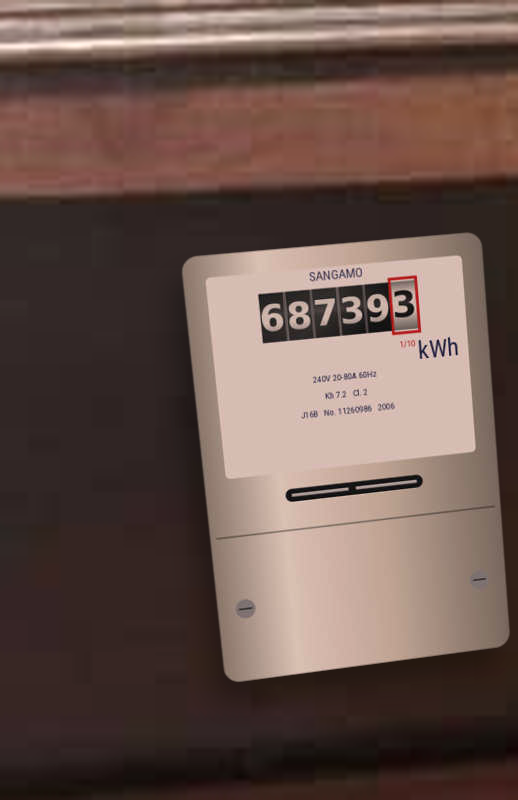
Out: kWh 68739.3
